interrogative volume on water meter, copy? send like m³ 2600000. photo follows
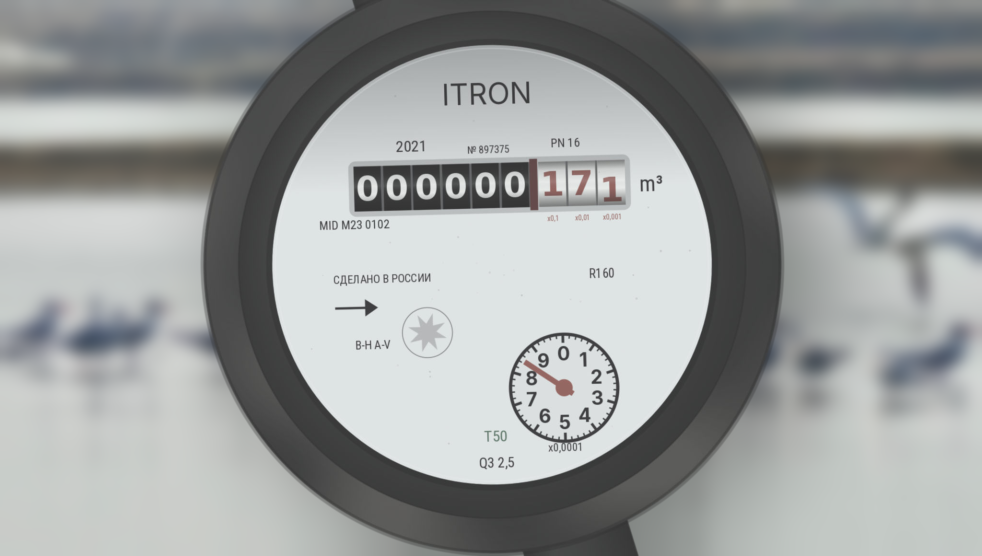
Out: m³ 0.1708
